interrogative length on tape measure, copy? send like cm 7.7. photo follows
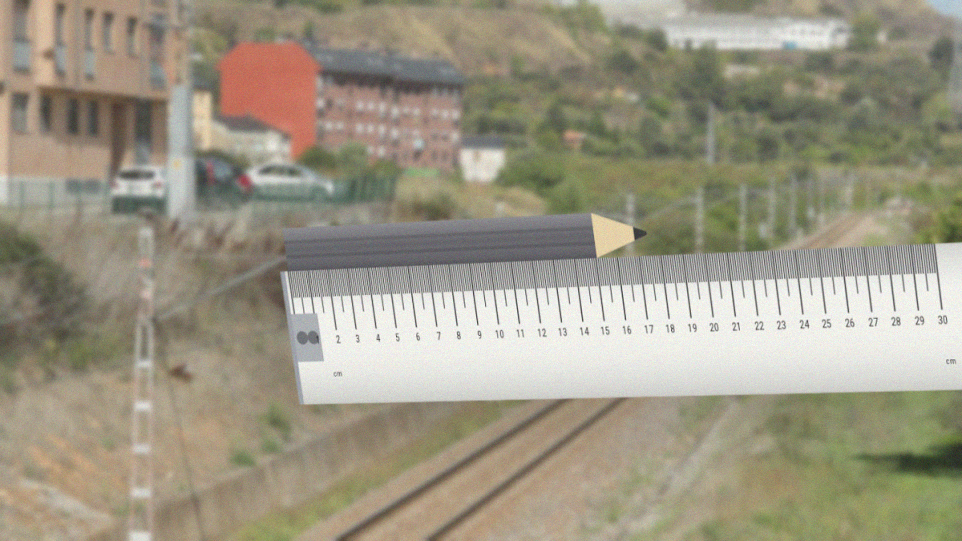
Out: cm 17.5
